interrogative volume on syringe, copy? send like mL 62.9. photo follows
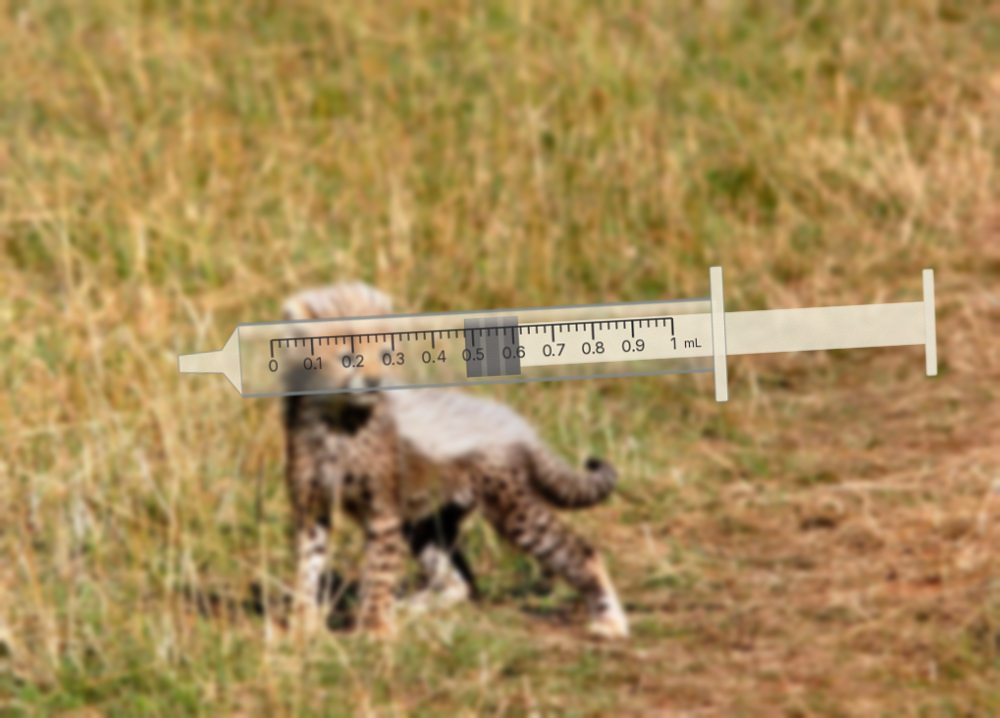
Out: mL 0.48
